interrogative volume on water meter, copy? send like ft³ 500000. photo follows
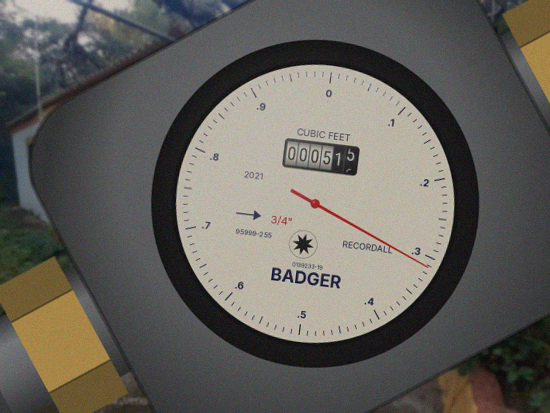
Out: ft³ 515.31
